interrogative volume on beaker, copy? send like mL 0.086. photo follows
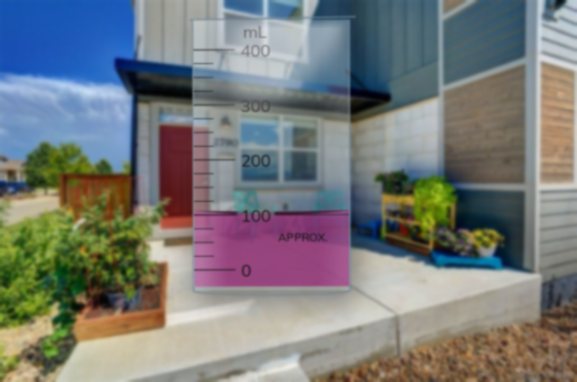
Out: mL 100
